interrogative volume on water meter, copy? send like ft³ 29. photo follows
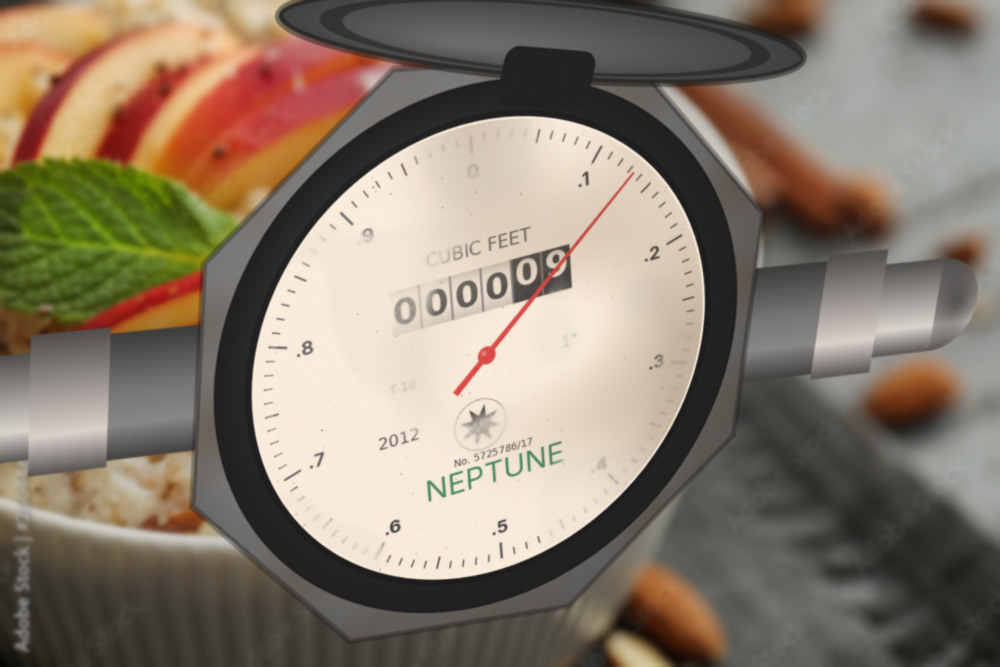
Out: ft³ 9.13
